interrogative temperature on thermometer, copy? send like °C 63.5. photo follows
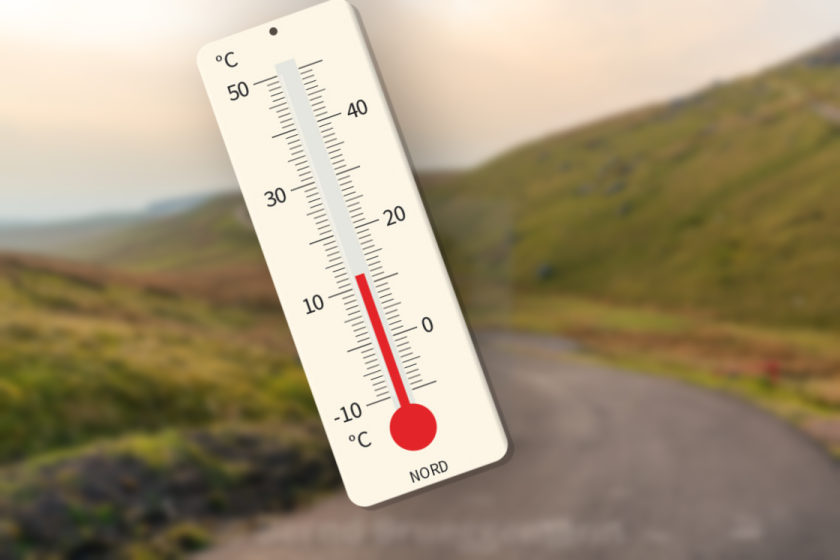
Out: °C 12
